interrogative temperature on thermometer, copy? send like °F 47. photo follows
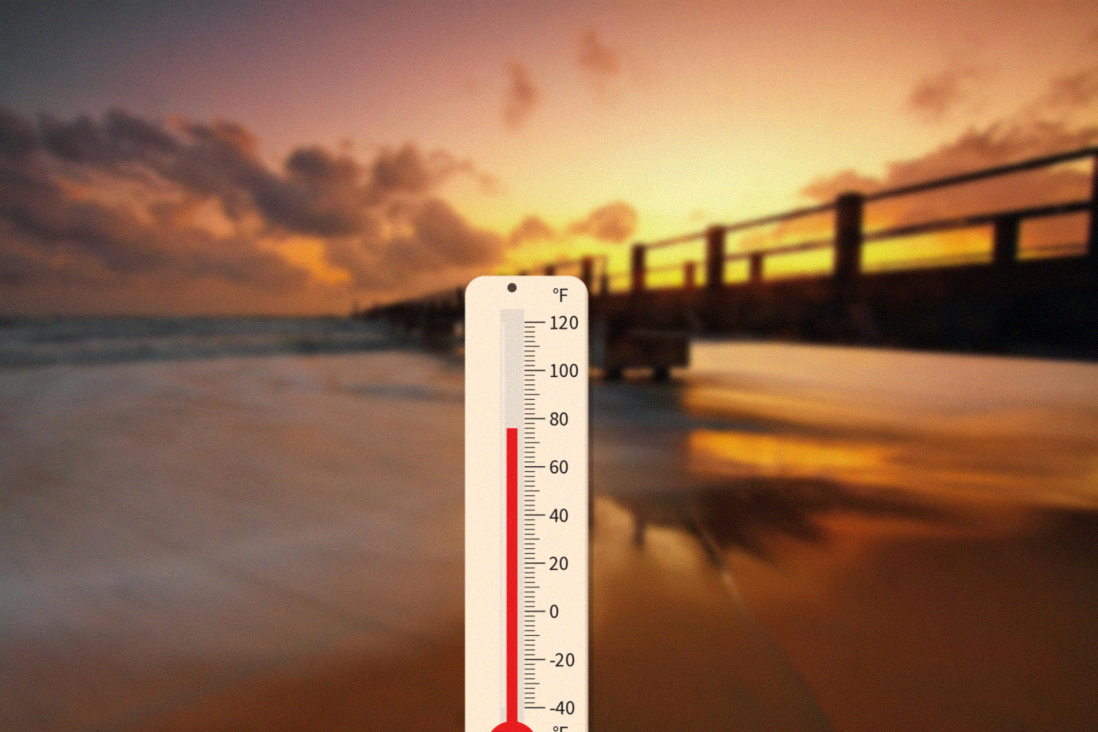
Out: °F 76
